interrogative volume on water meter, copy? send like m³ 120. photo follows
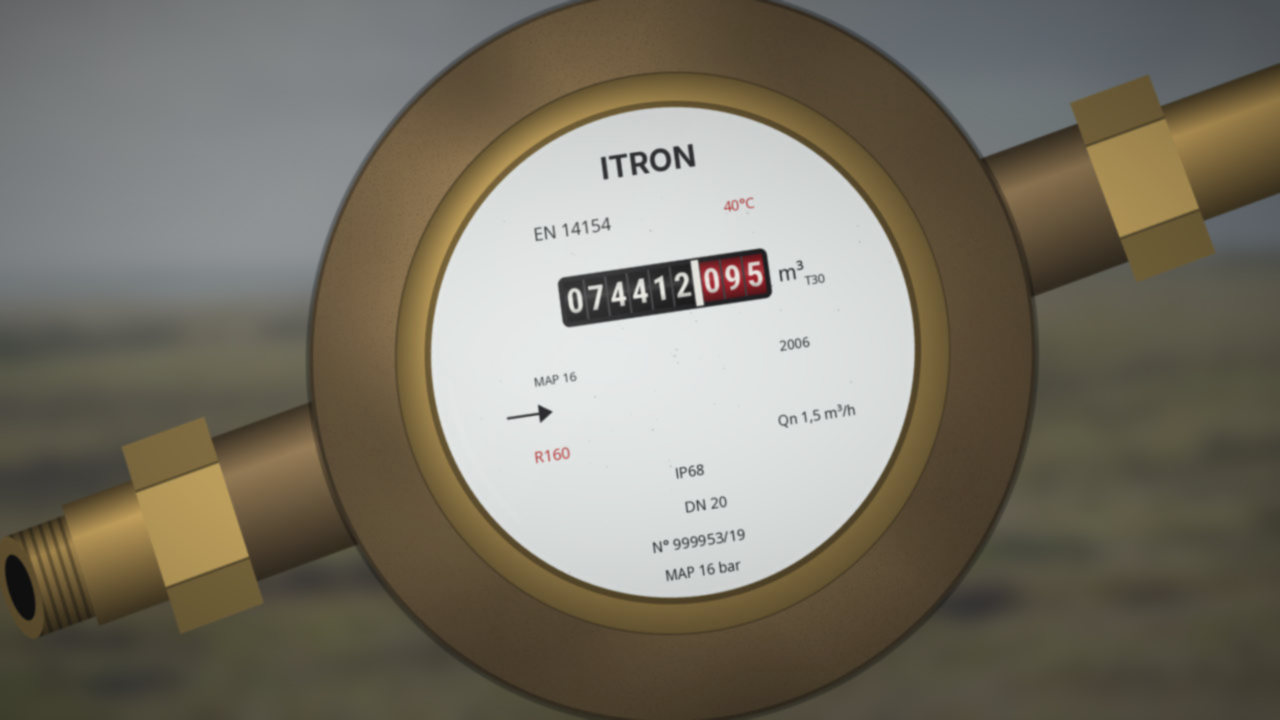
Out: m³ 74412.095
